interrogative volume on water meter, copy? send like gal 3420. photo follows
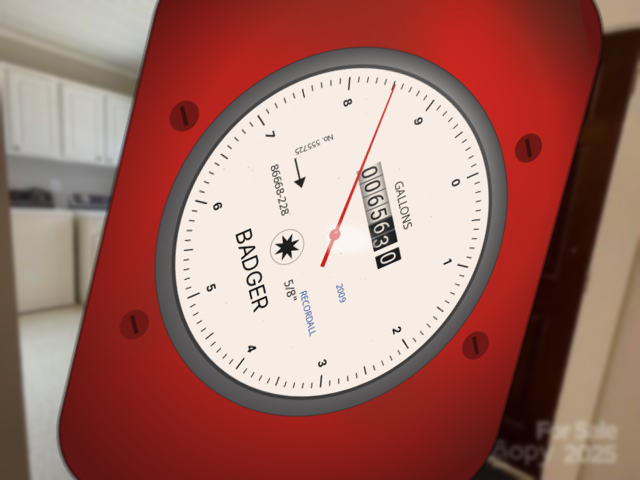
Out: gal 65628.5
